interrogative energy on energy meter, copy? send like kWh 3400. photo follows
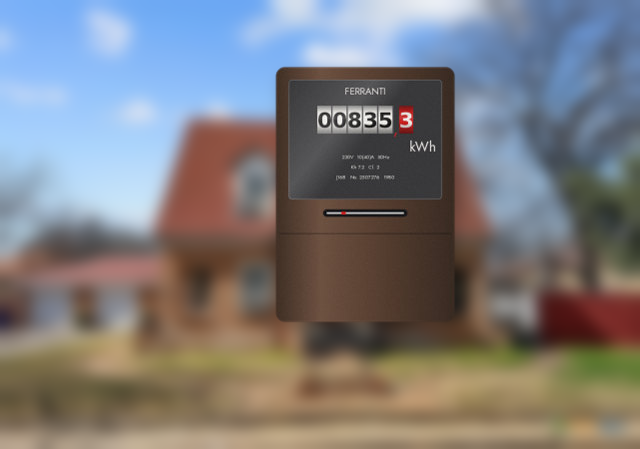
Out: kWh 835.3
